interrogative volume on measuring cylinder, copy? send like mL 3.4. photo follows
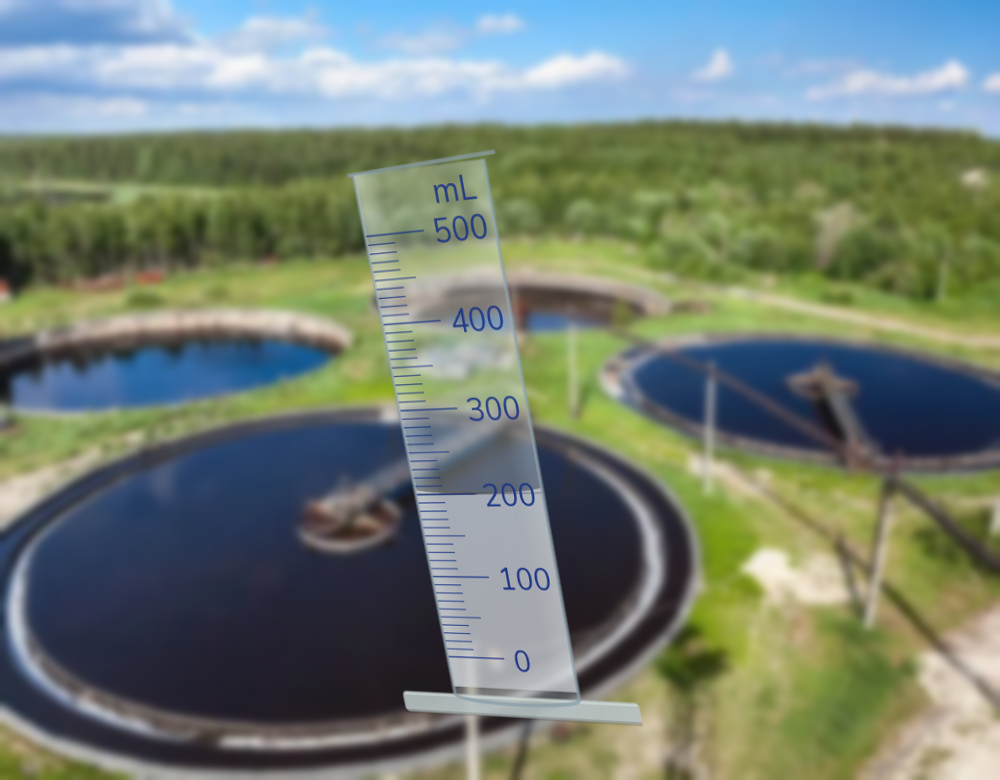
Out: mL 200
